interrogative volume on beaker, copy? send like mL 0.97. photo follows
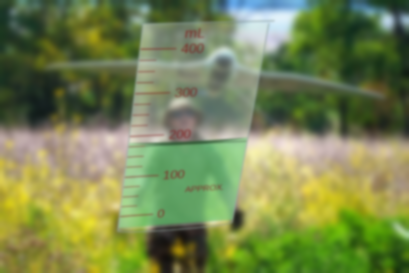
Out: mL 175
